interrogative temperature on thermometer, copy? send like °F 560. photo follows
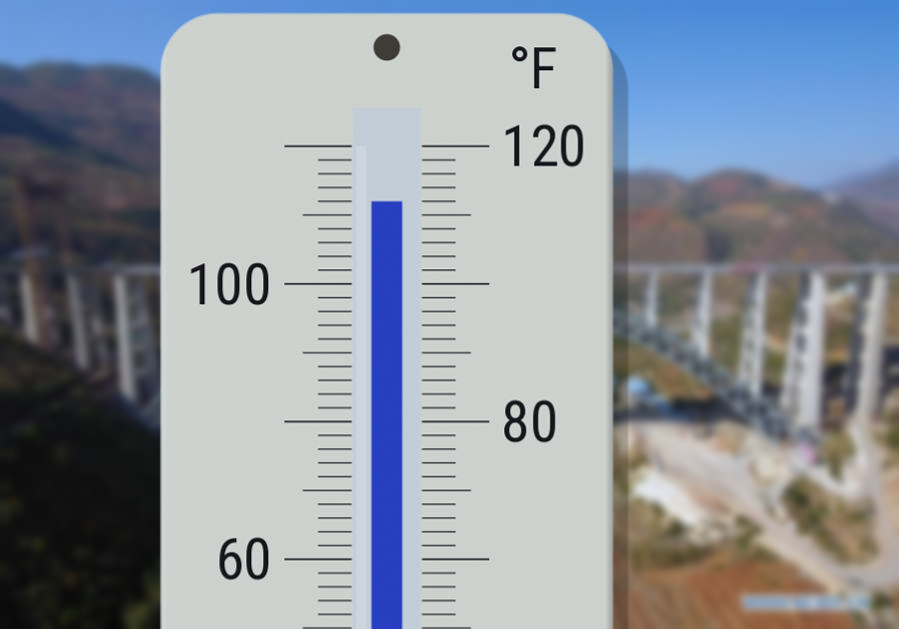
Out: °F 112
